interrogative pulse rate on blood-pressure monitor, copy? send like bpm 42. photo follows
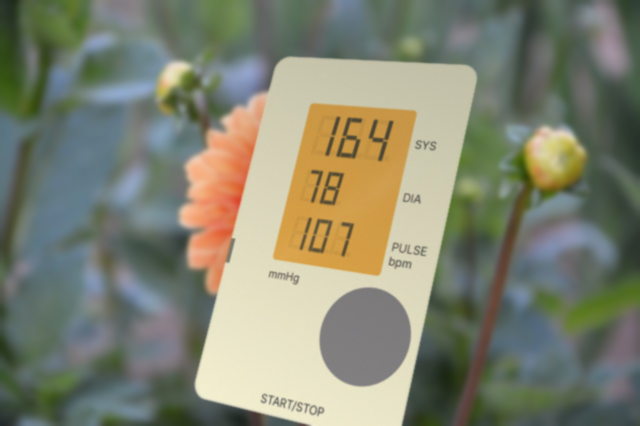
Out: bpm 107
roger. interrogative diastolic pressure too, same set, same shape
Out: mmHg 78
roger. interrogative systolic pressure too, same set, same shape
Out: mmHg 164
